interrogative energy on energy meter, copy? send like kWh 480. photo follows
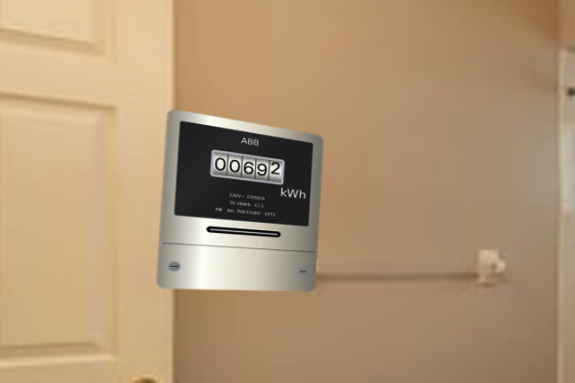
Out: kWh 692
